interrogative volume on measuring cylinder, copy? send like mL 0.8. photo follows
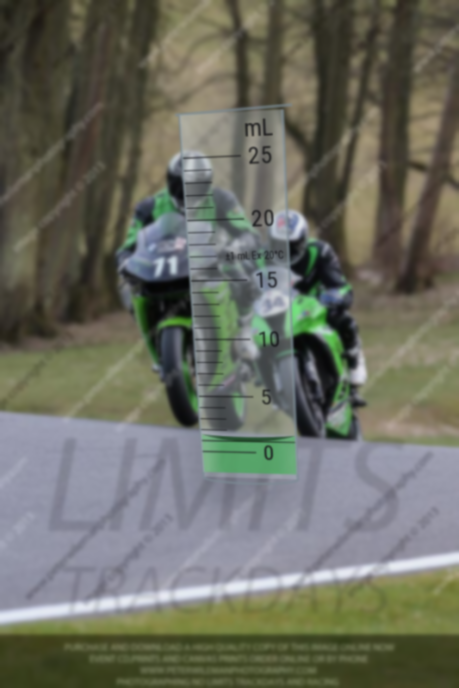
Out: mL 1
